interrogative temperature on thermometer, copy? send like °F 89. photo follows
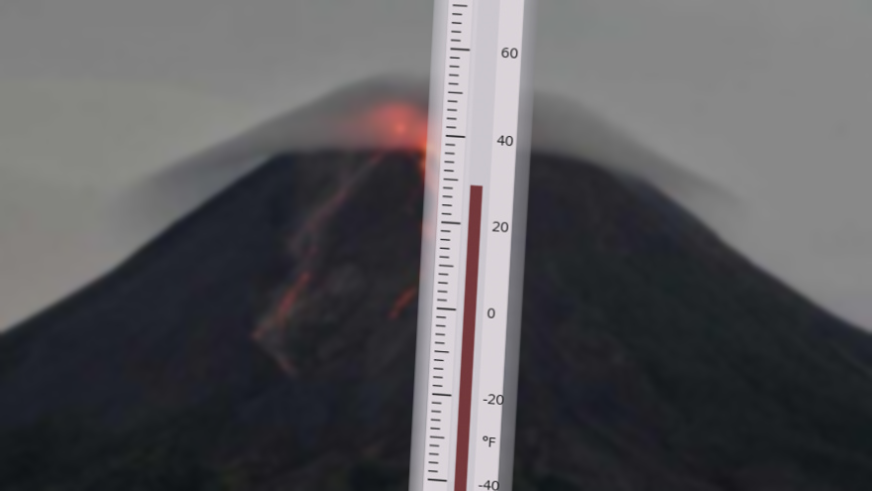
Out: °F 29
